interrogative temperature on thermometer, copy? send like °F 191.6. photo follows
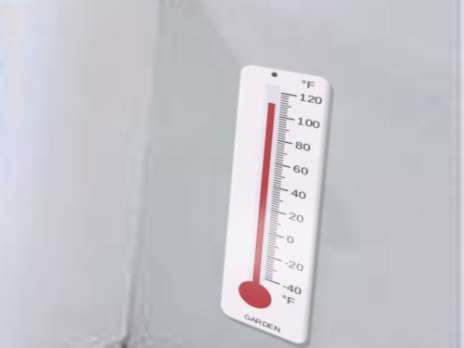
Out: °F 110
